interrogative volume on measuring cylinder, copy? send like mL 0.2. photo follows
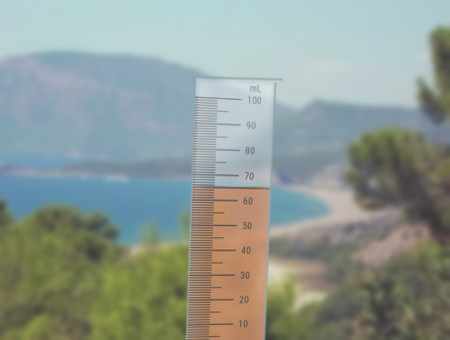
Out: mL 65
